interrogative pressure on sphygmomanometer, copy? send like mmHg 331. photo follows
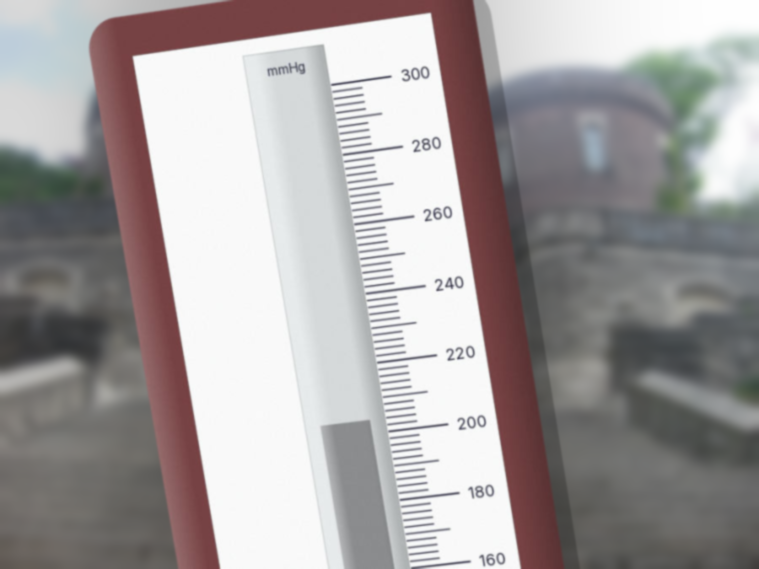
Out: mmHg 204
